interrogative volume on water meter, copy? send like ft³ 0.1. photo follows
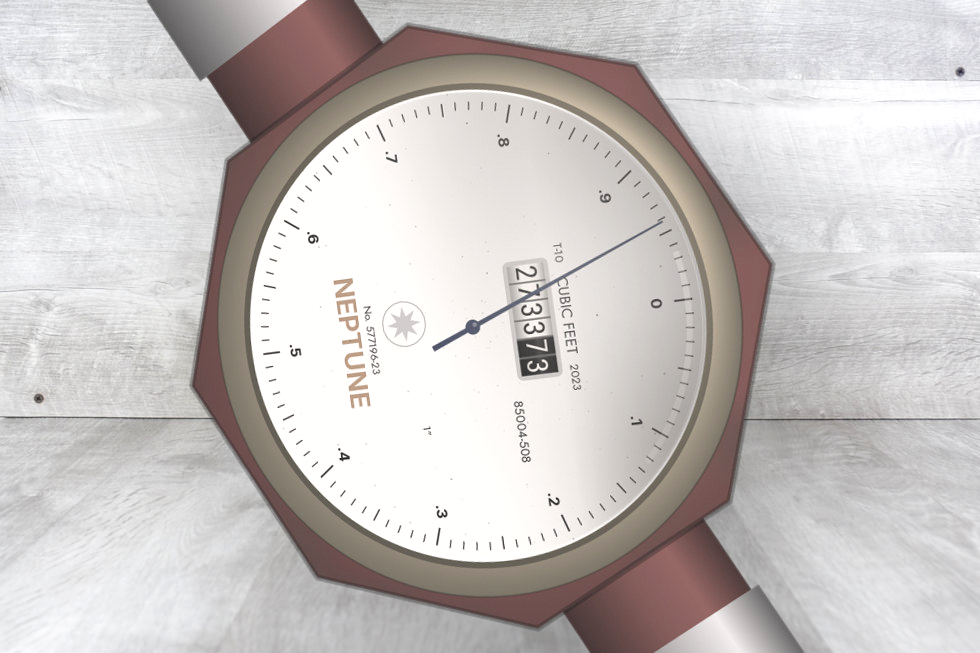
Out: ft³ 273372.94
